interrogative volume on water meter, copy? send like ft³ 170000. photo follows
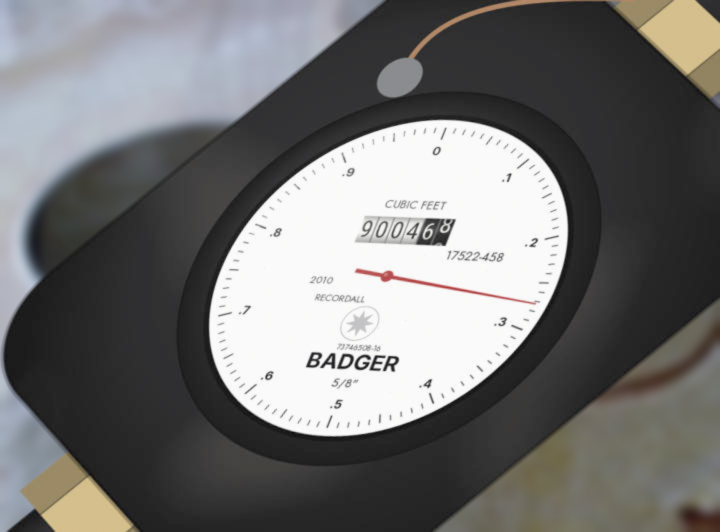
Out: ft³ 900468.27
